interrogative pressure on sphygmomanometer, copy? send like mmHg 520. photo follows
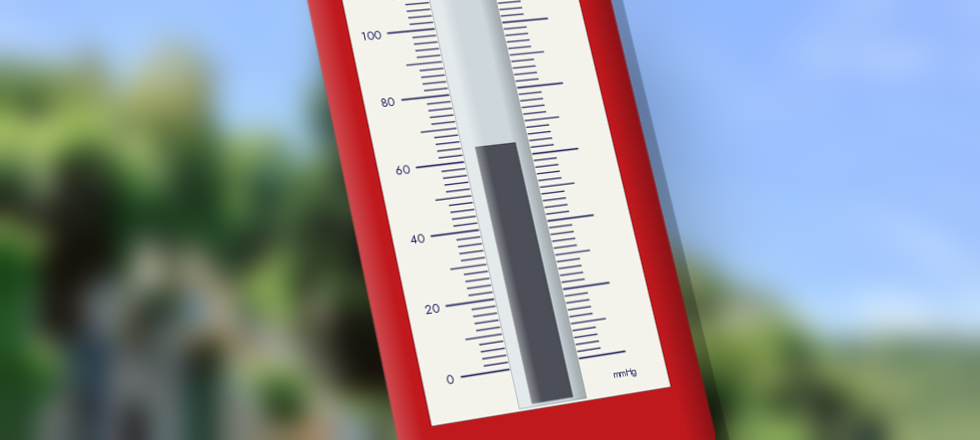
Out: mmHg 64
